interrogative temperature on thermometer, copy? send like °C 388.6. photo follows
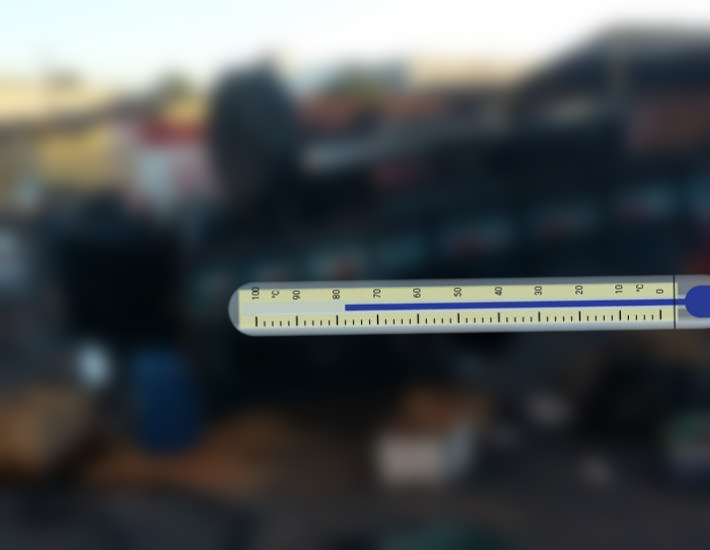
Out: °C 78
